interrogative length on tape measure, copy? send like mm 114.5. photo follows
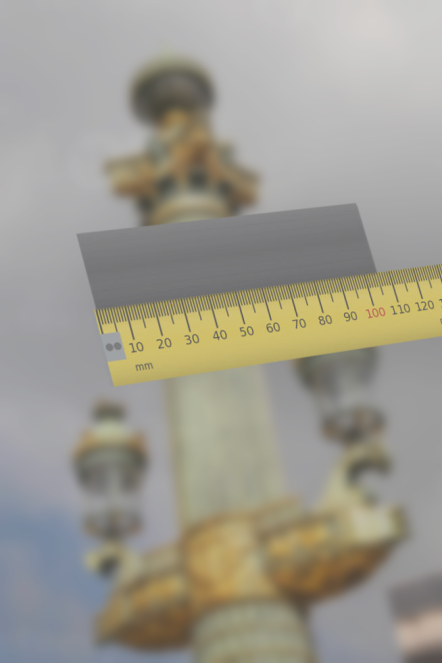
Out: mm 105
